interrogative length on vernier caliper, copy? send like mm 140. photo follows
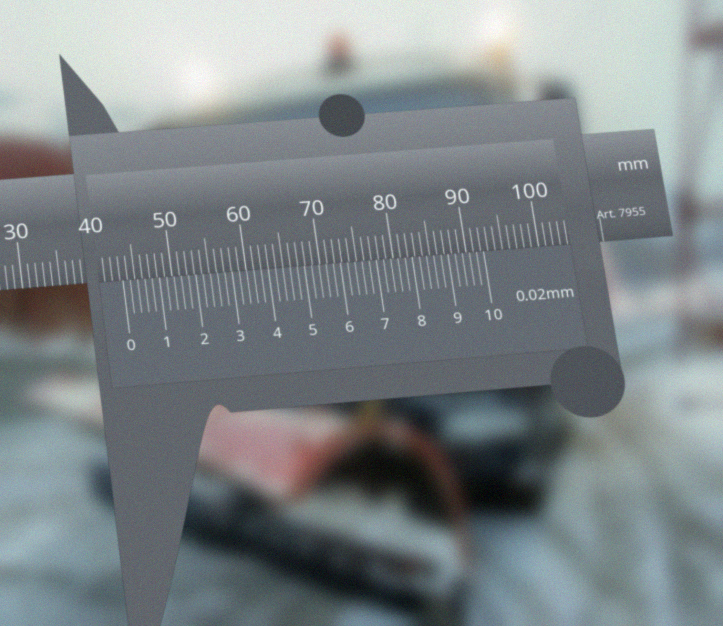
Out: mm 43.4
